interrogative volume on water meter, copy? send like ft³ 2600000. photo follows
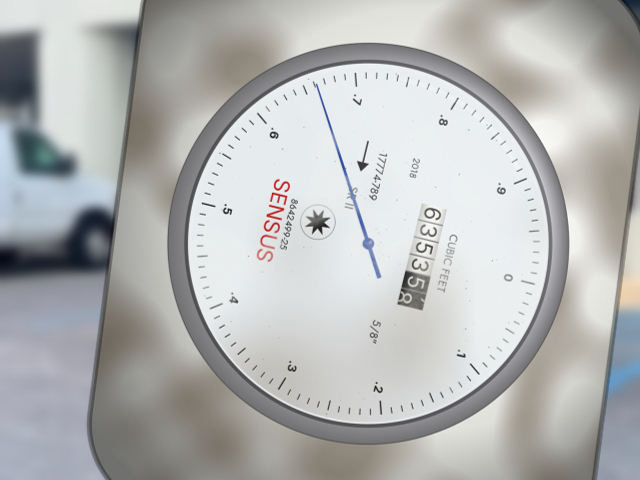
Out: ft³ 635357.66
